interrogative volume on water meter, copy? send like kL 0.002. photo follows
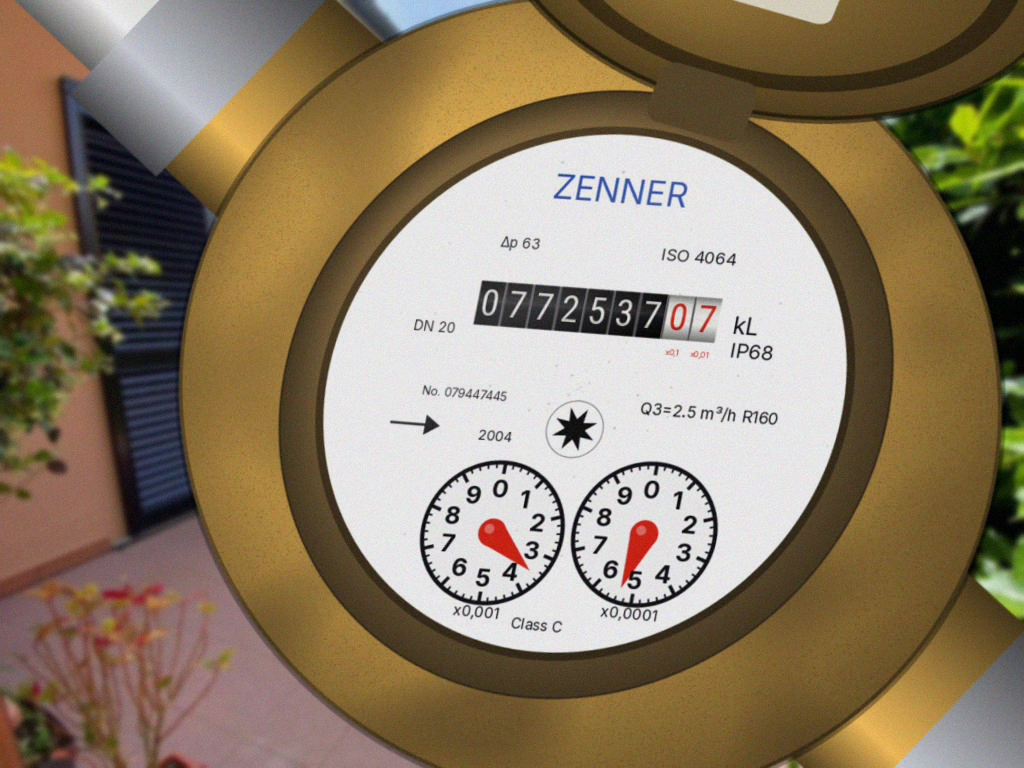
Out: kL 772537.0735
